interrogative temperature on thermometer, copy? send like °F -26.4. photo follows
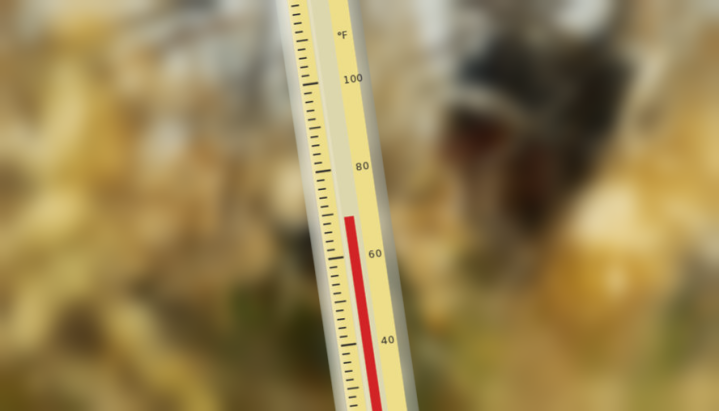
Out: °F 69
